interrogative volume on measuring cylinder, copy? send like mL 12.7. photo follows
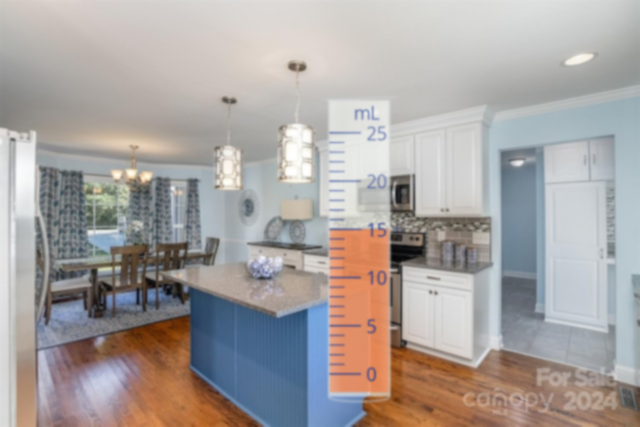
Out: mL 15
